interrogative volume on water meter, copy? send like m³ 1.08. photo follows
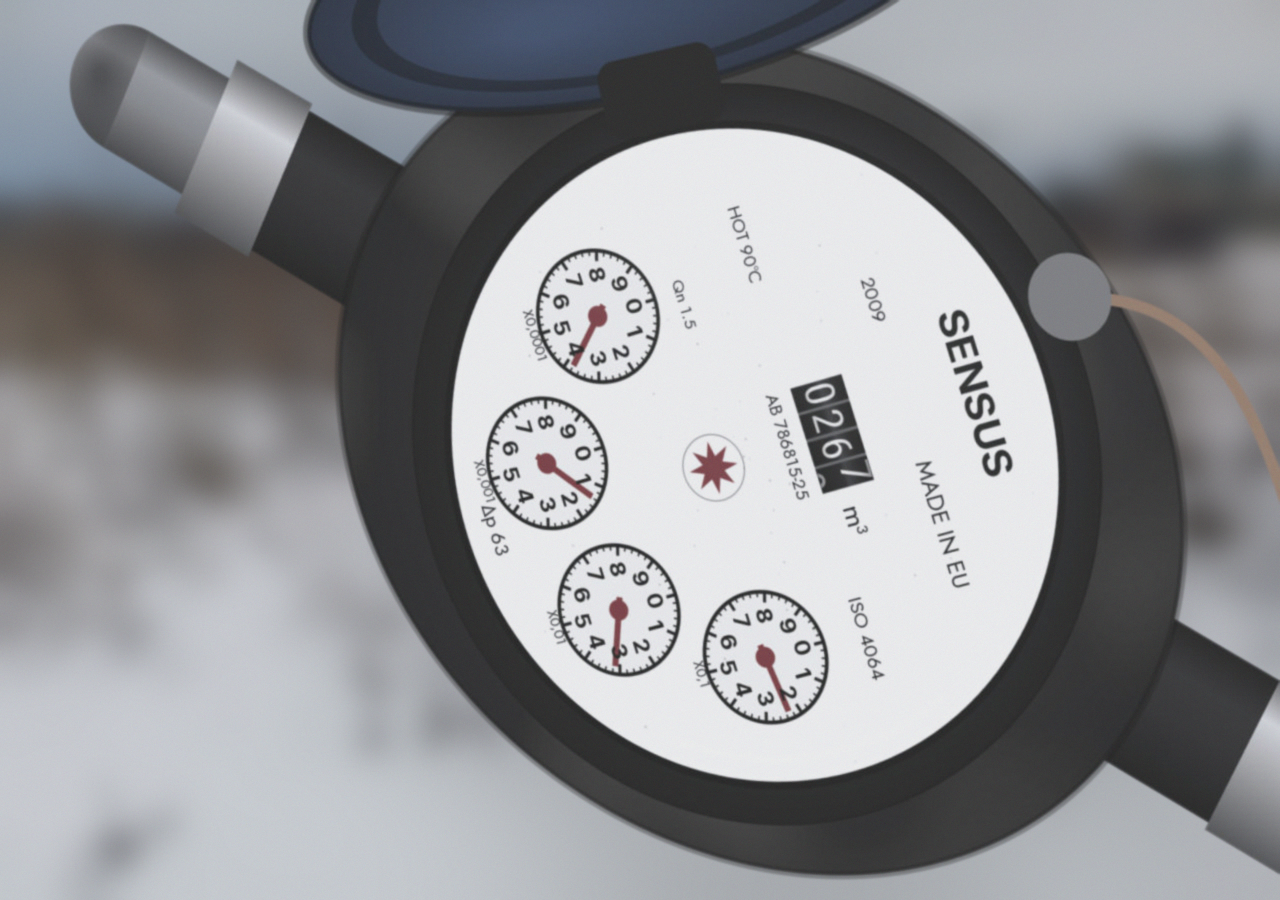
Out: m³ 267.2313
